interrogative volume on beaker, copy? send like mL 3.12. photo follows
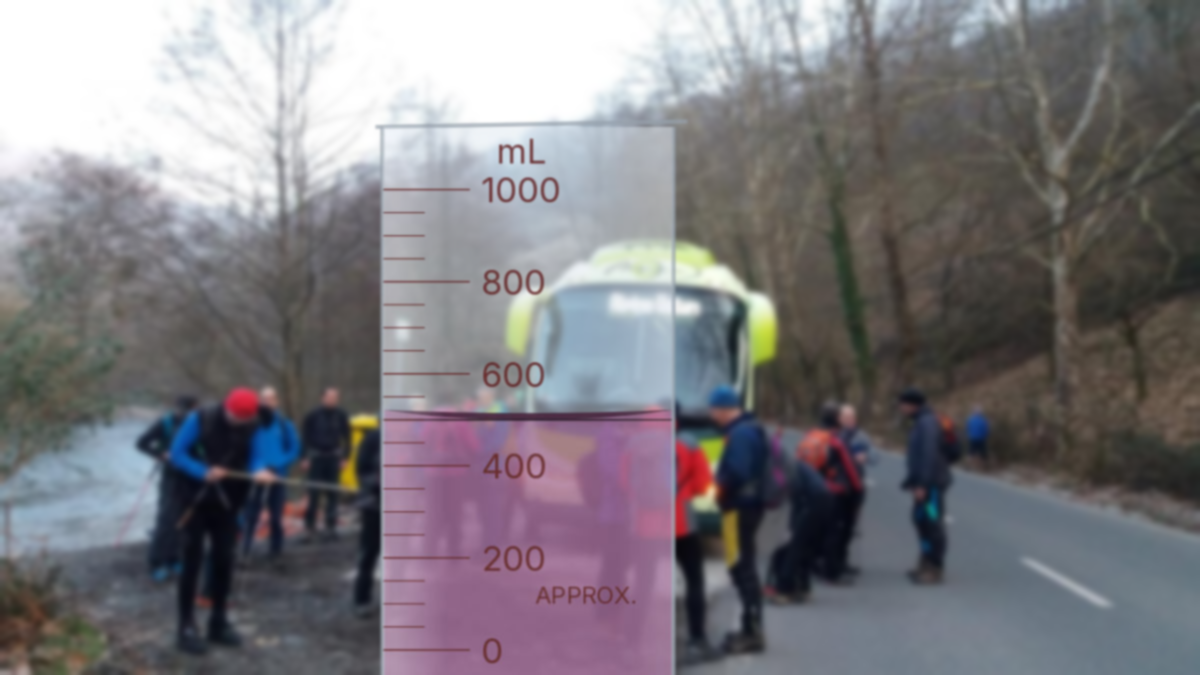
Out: mL 500
